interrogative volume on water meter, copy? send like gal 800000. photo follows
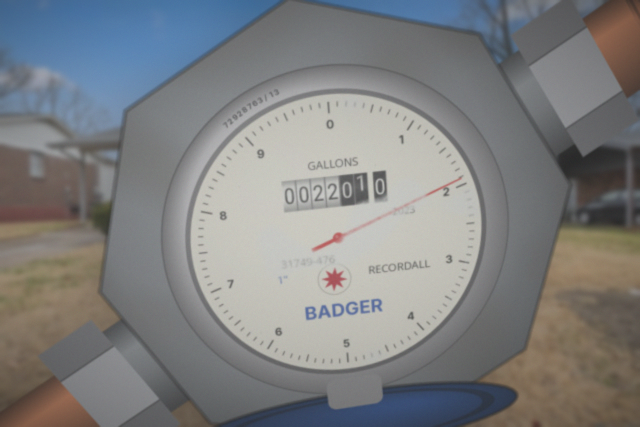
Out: gal 22011.9
